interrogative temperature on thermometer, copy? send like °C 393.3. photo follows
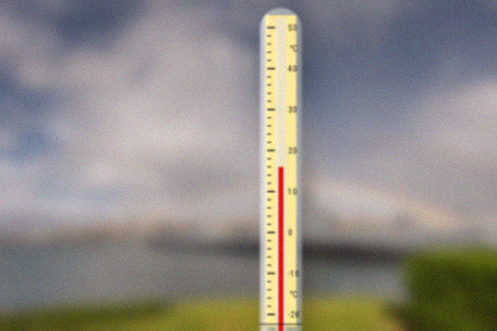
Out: °C 16
